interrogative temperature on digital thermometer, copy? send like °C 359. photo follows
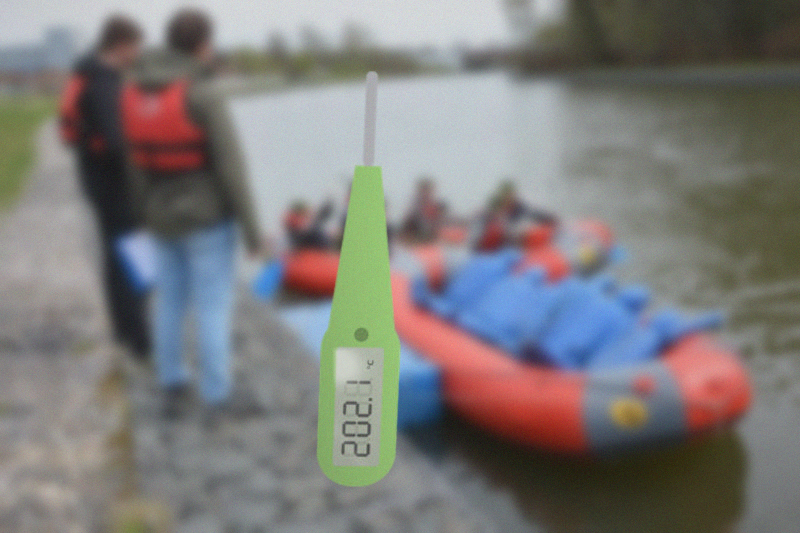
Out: °C 202.1
